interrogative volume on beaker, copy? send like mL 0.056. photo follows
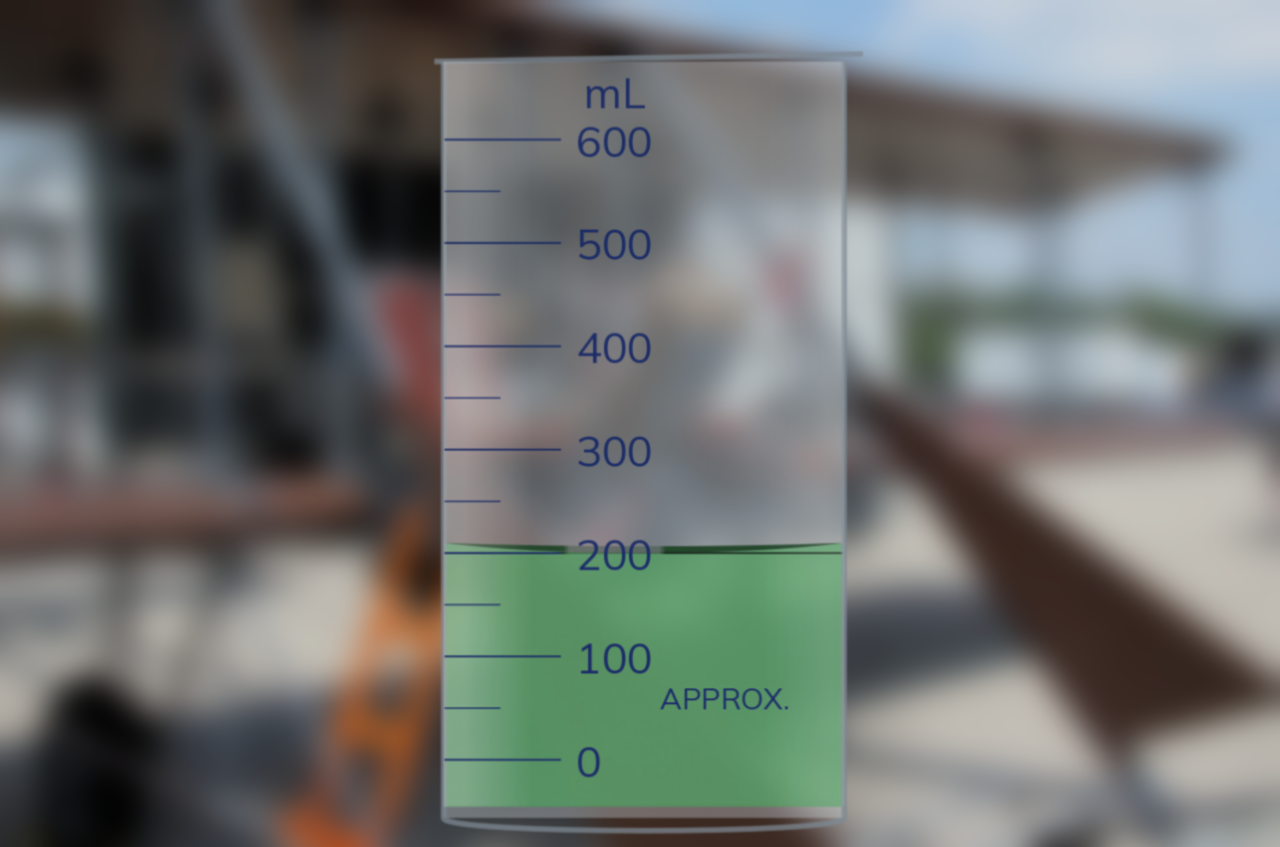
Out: mL 200
